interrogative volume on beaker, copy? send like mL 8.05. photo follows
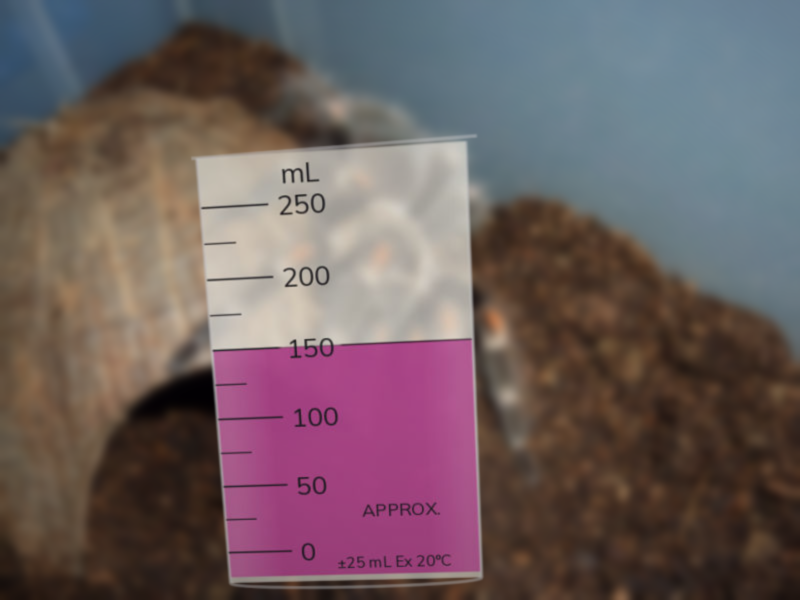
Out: mL 150
